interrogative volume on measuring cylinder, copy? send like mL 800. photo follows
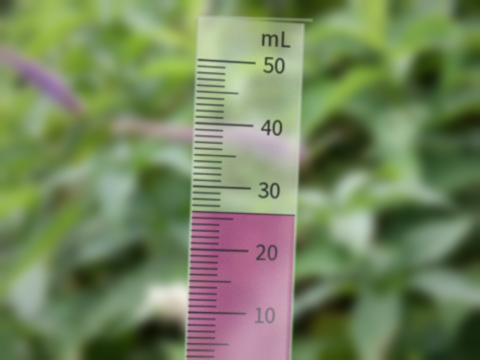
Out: mL 26
